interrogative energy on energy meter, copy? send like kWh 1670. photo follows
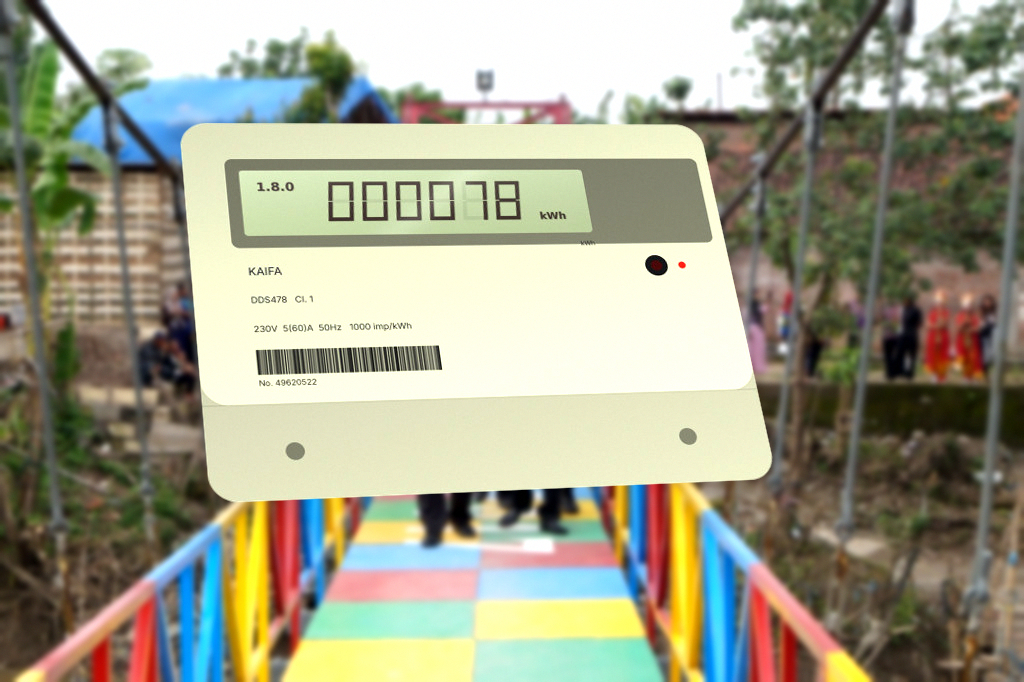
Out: kWh 78
